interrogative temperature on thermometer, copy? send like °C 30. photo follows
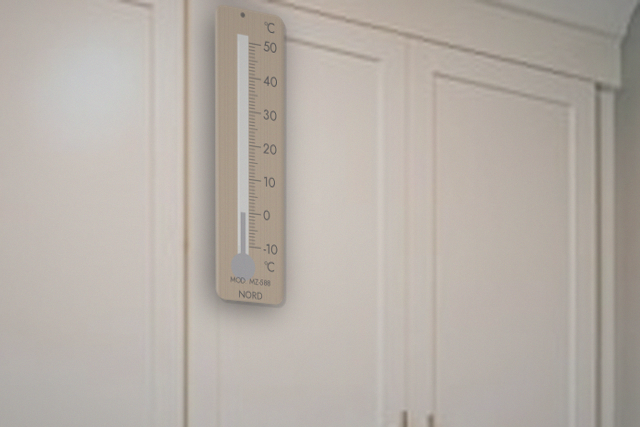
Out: °C 0
